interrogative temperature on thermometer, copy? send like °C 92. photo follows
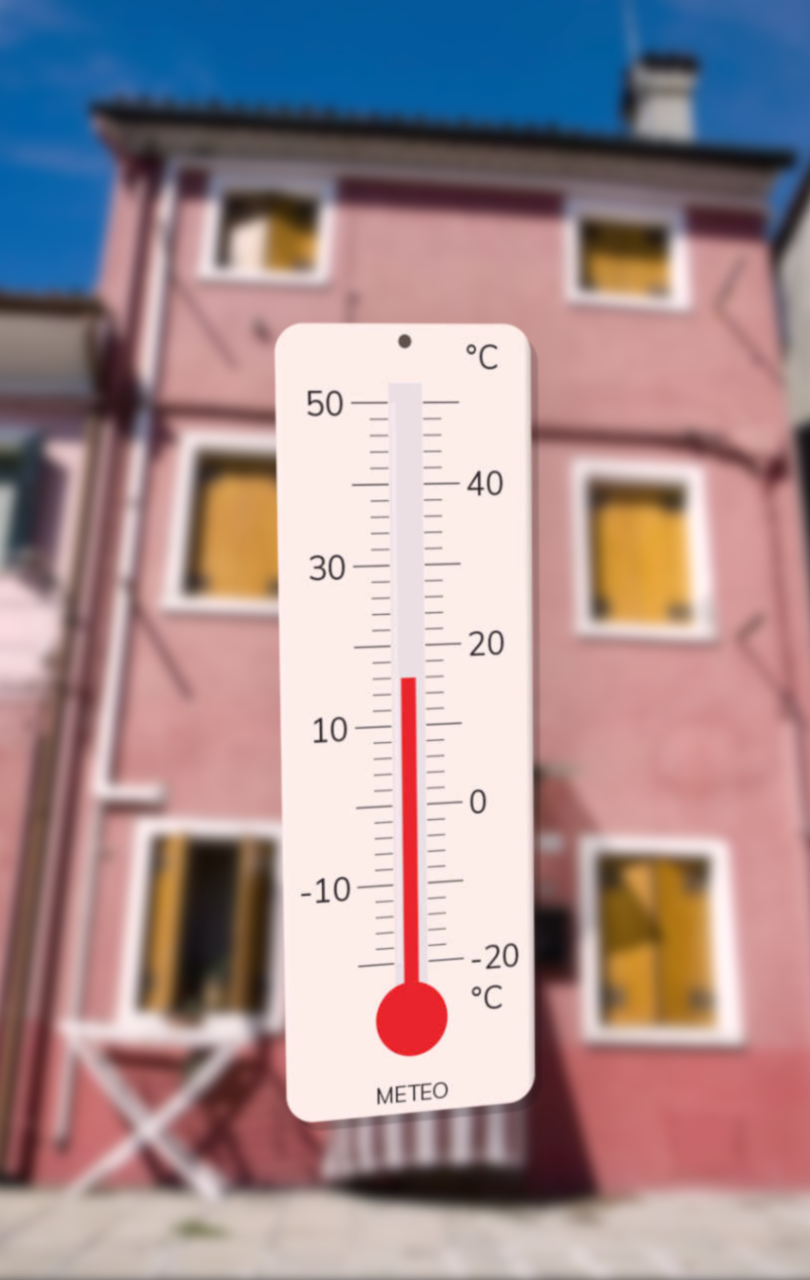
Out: °C 16
